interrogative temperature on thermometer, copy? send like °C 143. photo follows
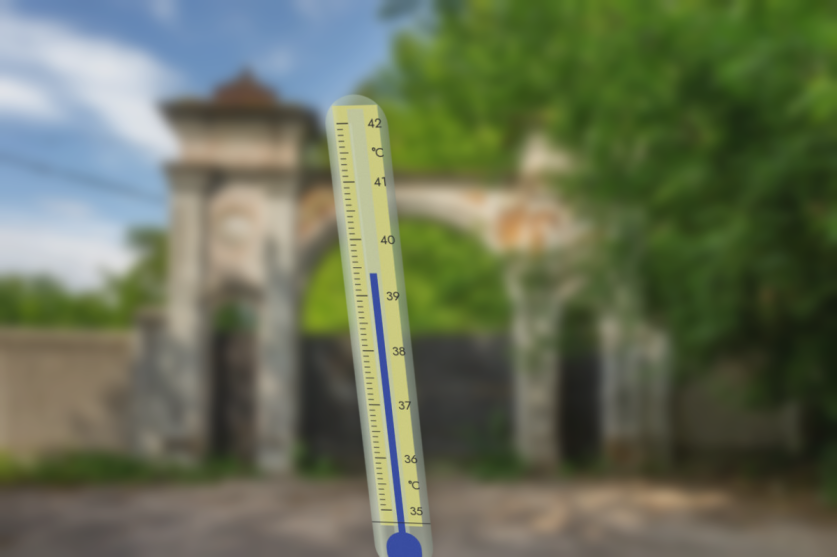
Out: °C 39.4
